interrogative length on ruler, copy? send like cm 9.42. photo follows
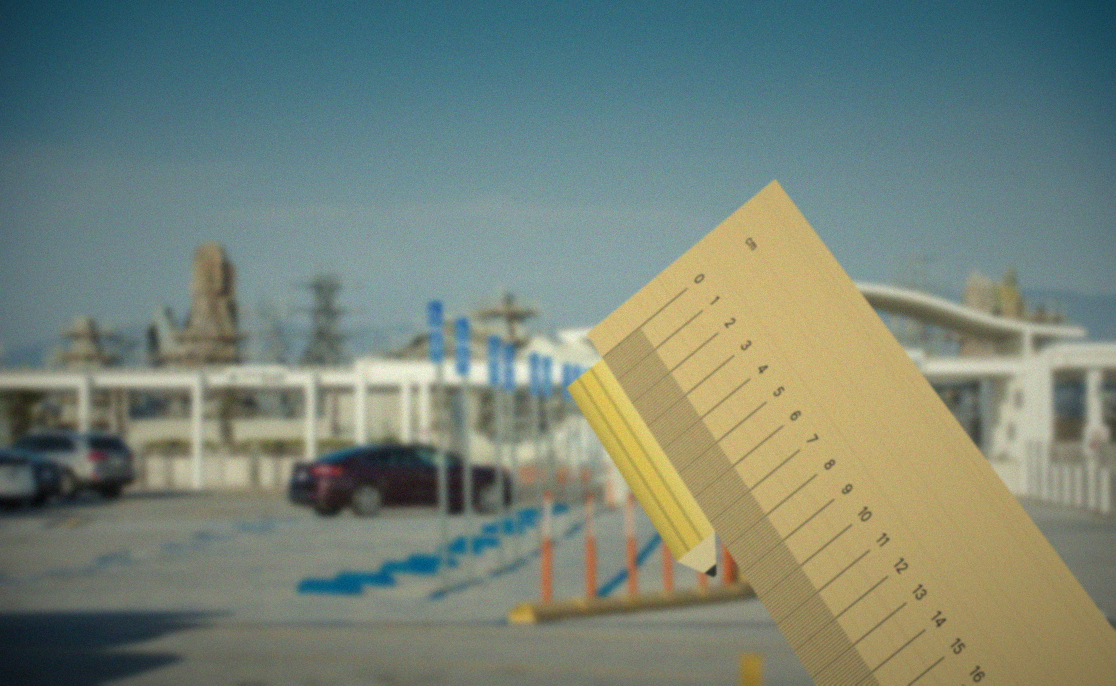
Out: cm 8.5
